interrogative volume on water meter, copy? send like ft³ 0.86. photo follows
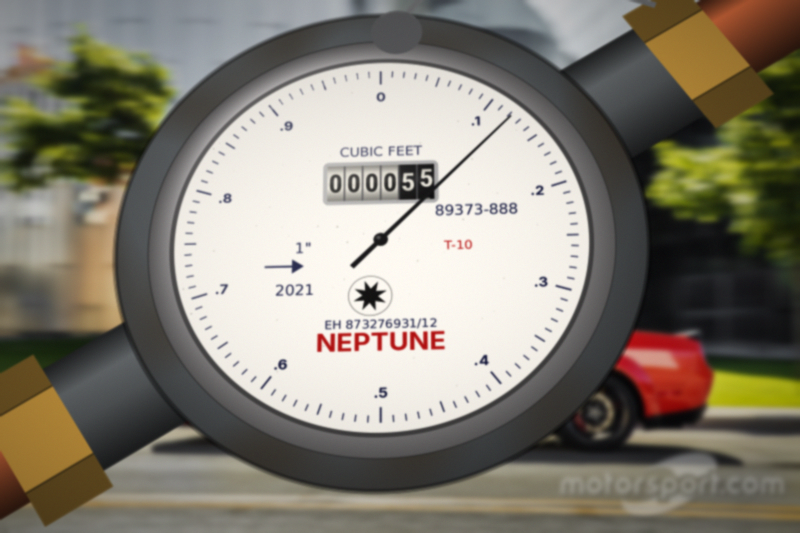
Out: ft³ 55.12
